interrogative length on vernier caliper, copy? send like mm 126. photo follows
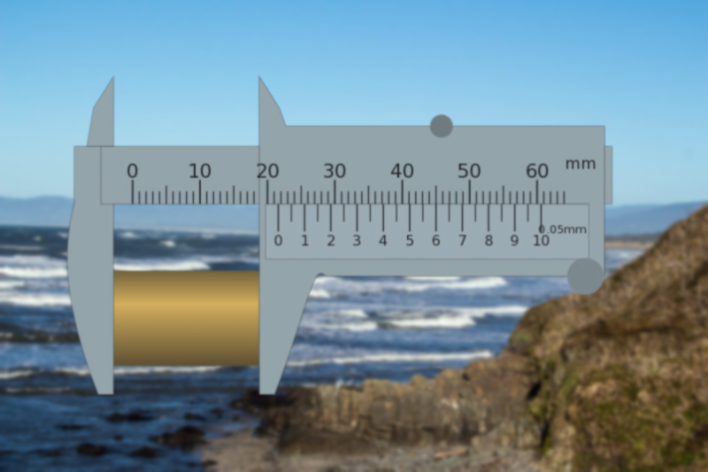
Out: mm 21.6
